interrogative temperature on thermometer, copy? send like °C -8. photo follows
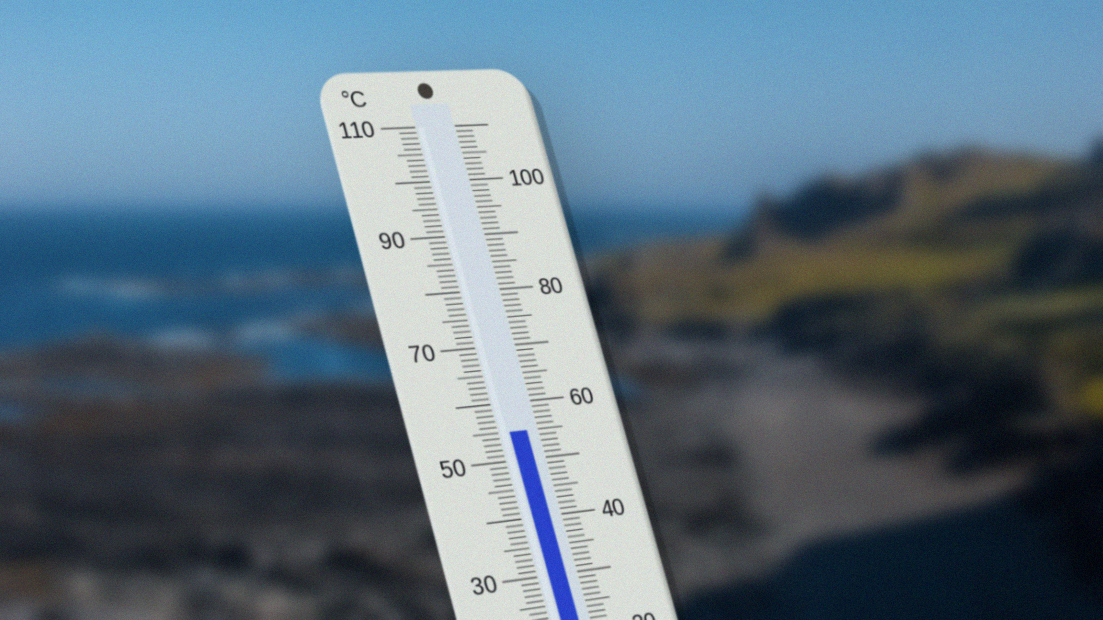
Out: °C 55
